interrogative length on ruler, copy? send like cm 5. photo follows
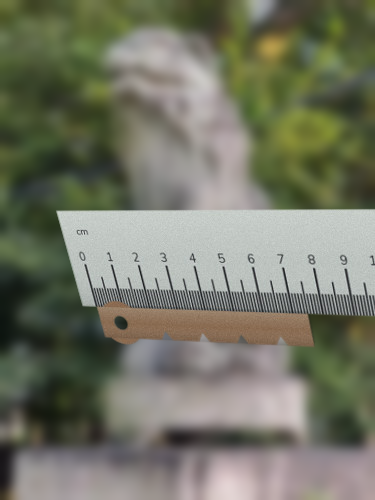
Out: cm 7.5
